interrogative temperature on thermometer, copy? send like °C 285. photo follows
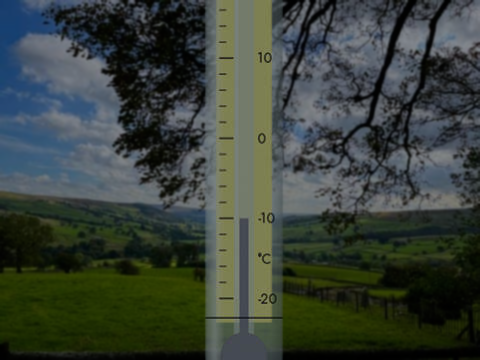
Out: °C -10
